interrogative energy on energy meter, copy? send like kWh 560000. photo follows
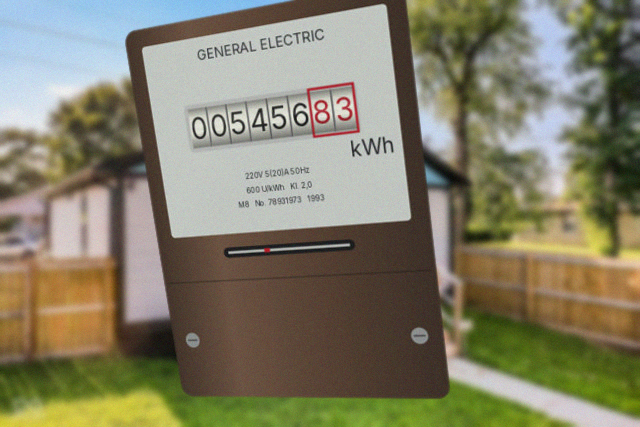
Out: kWh 5456.83
